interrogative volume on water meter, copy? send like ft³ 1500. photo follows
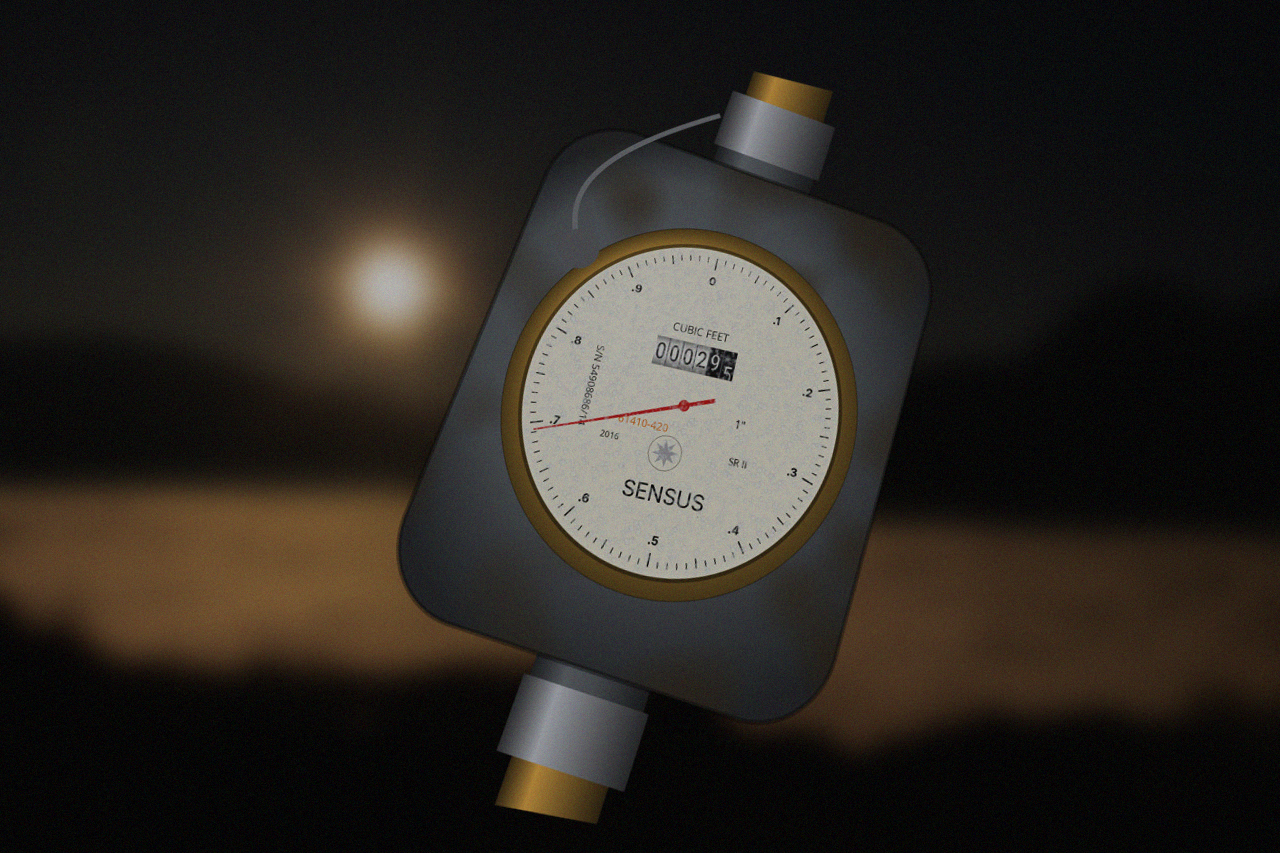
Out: ft³ 294.69
